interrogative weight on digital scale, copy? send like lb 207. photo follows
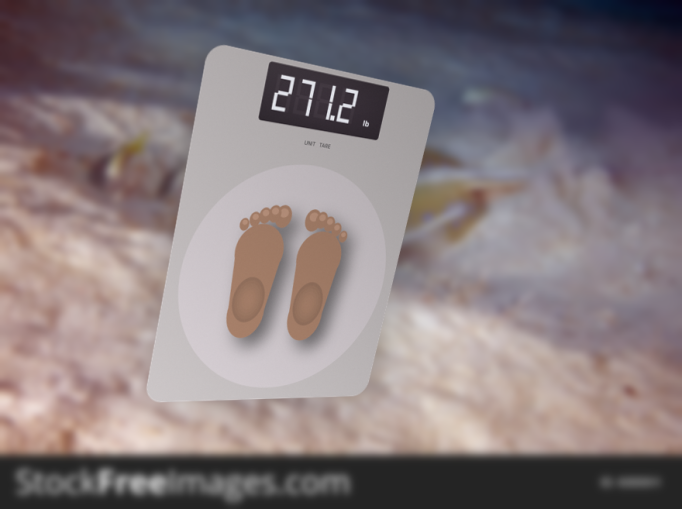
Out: lb 271.2
